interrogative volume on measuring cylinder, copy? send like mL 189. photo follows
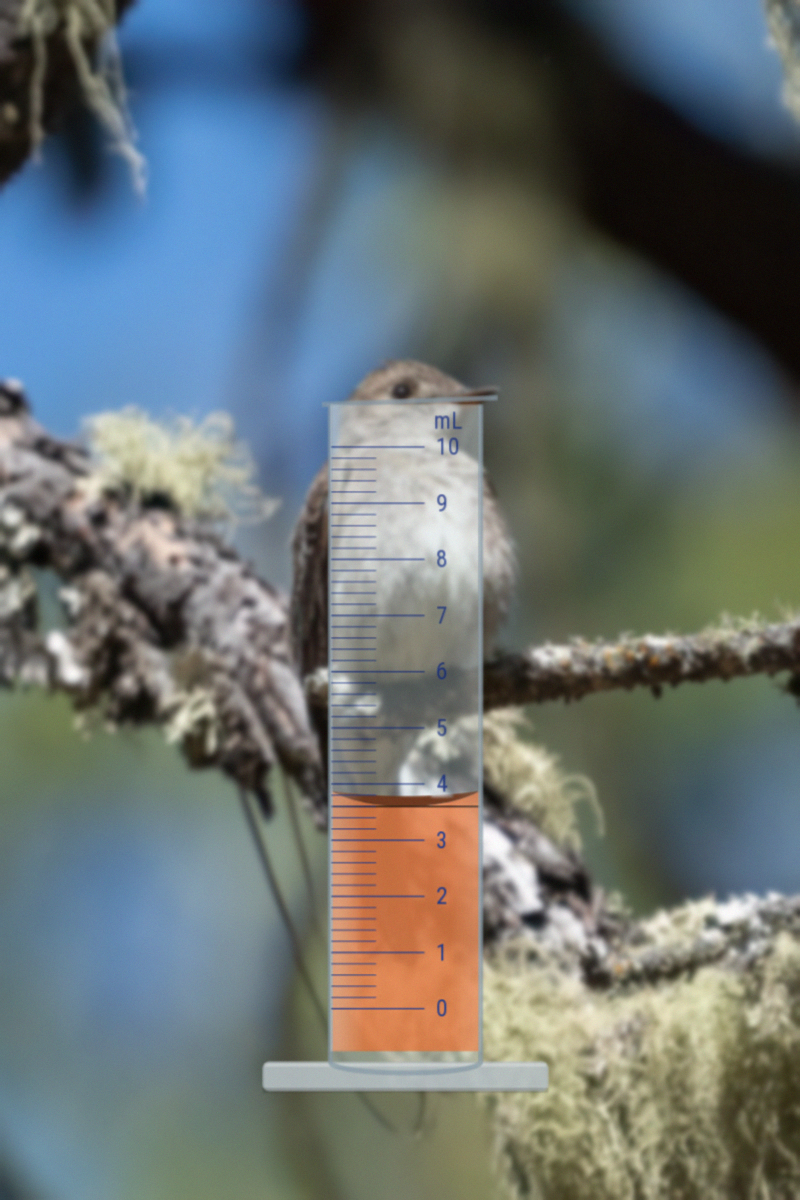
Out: mL 3.6
